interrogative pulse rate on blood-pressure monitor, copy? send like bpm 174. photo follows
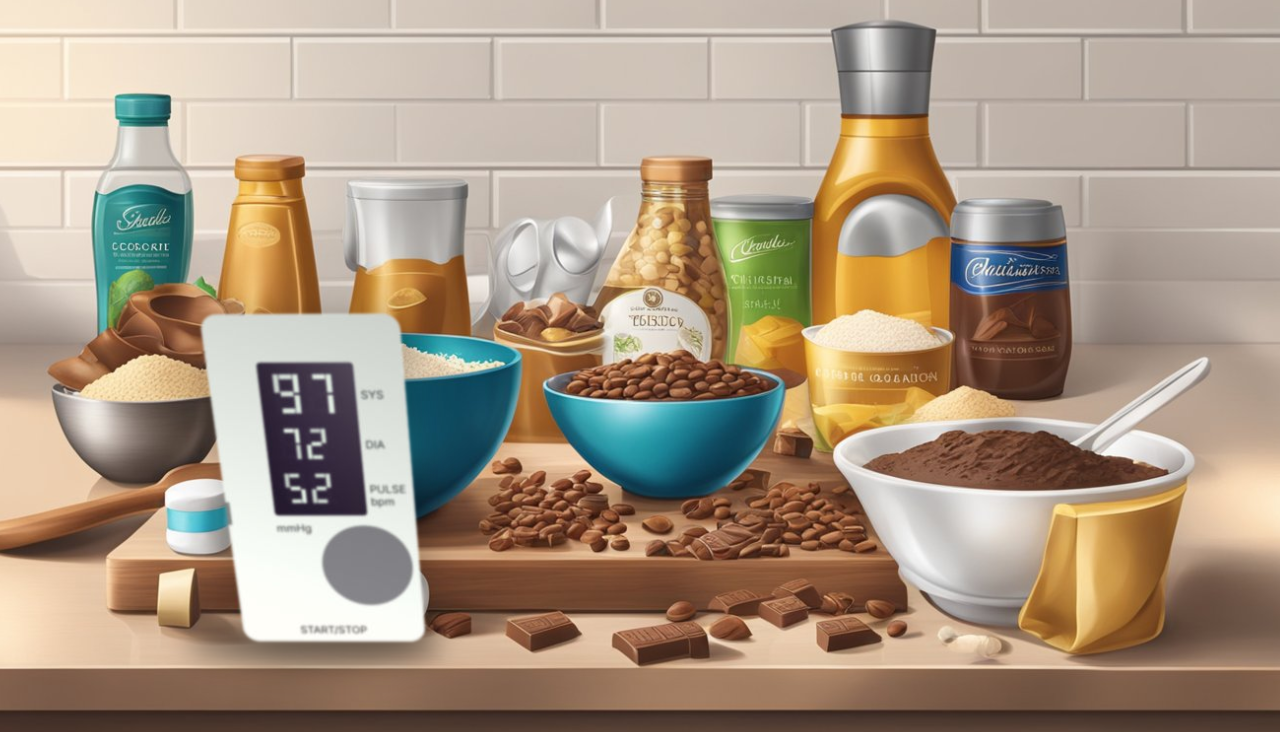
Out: bpm 52
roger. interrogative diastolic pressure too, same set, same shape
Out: mmHg 72
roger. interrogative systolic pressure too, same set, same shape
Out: mmHg 97
